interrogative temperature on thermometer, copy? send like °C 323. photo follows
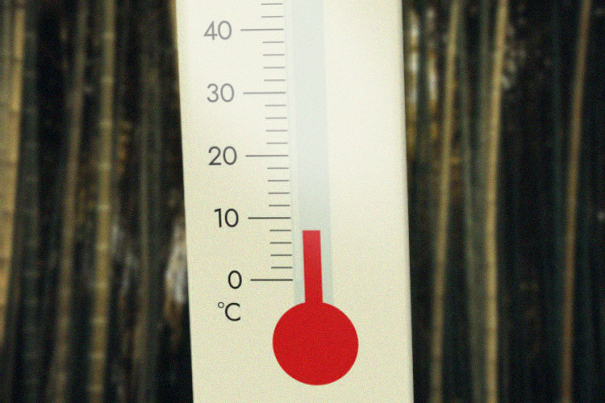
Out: °C 8
